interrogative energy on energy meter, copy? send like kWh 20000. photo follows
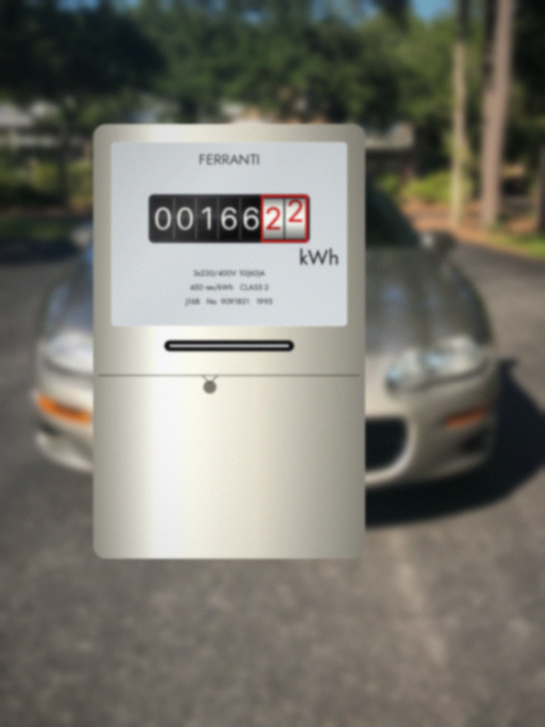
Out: kWh 166.22
